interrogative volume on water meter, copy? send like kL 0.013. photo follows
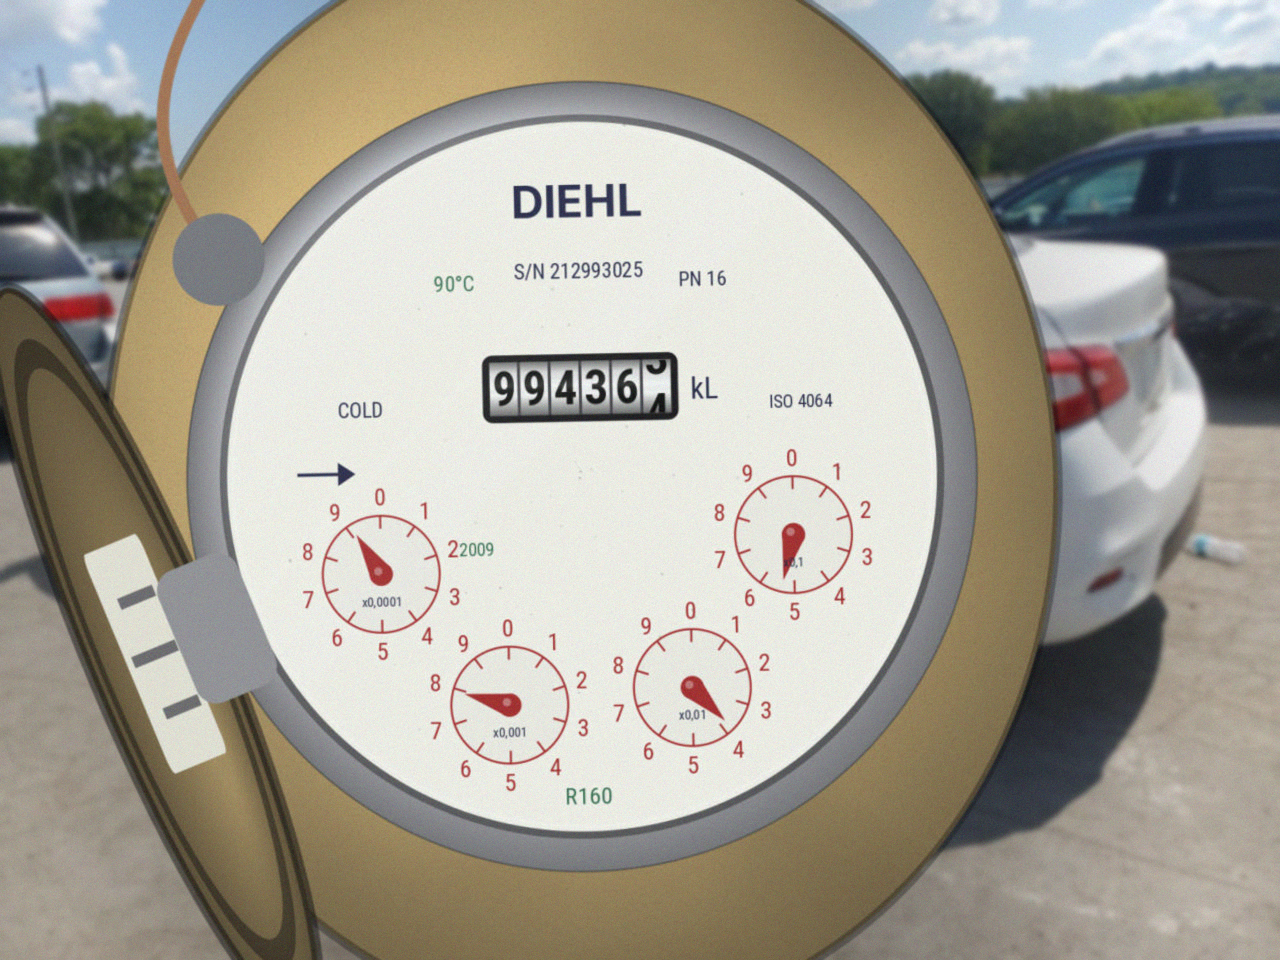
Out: kL 994363.5379
